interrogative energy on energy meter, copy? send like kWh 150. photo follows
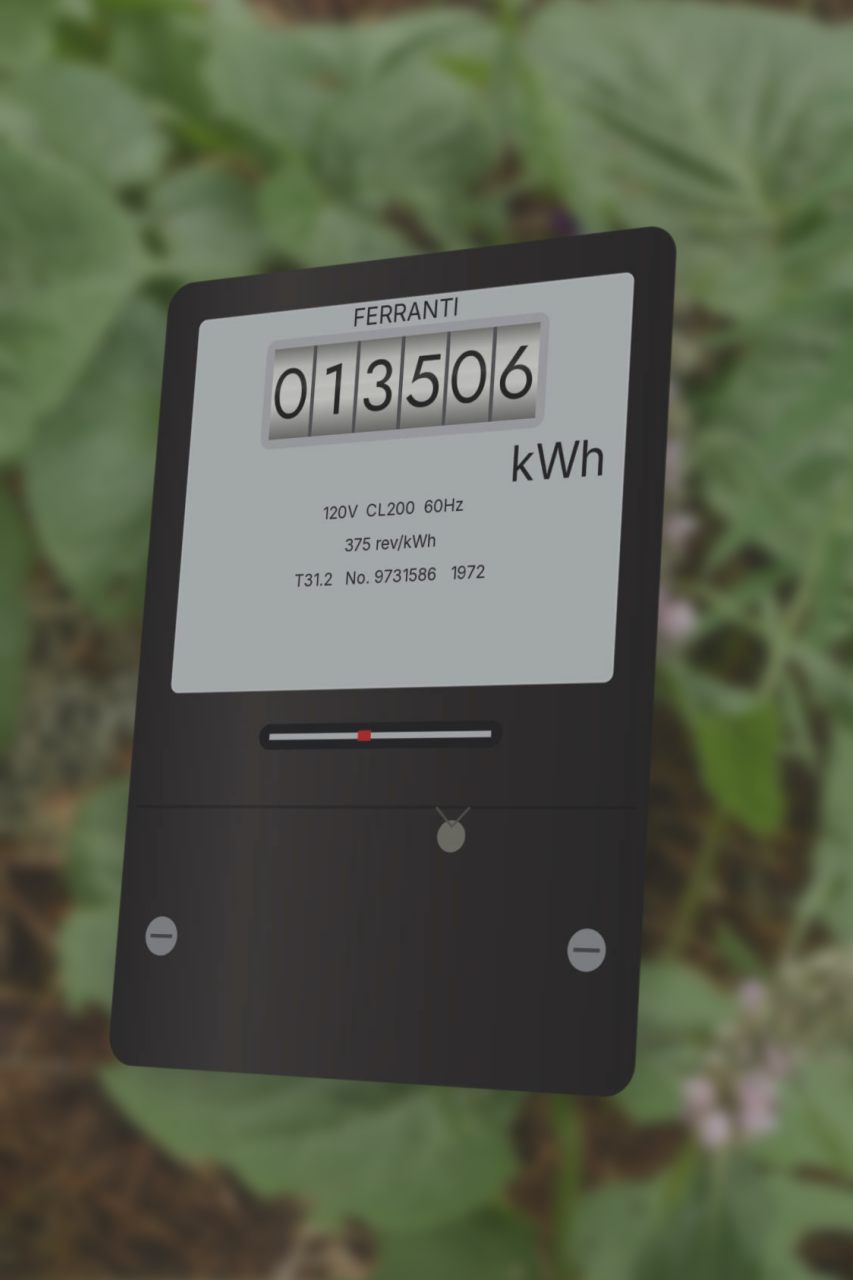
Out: kWh 13506
